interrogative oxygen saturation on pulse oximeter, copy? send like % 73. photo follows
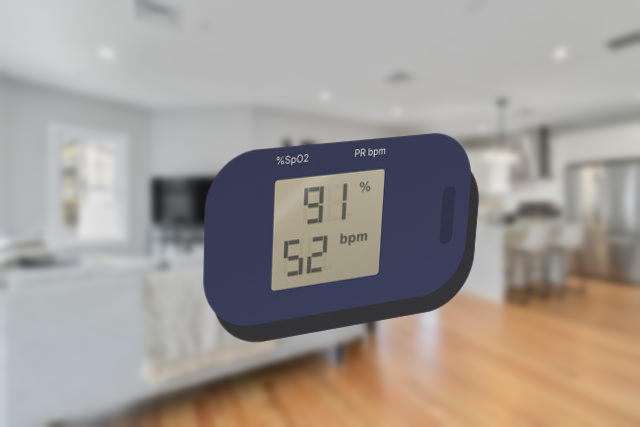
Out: % 91
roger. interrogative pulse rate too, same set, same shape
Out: bpm 52
